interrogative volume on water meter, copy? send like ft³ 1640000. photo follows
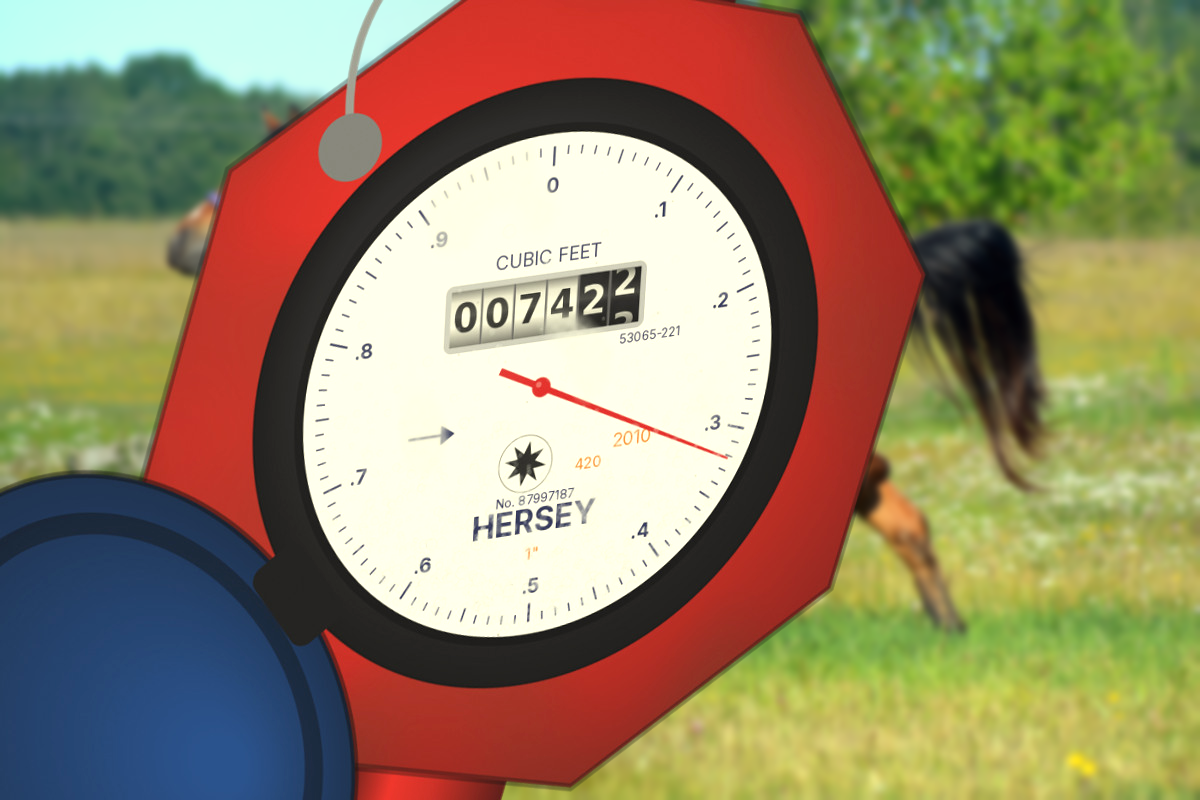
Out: ft³ 7422.32
